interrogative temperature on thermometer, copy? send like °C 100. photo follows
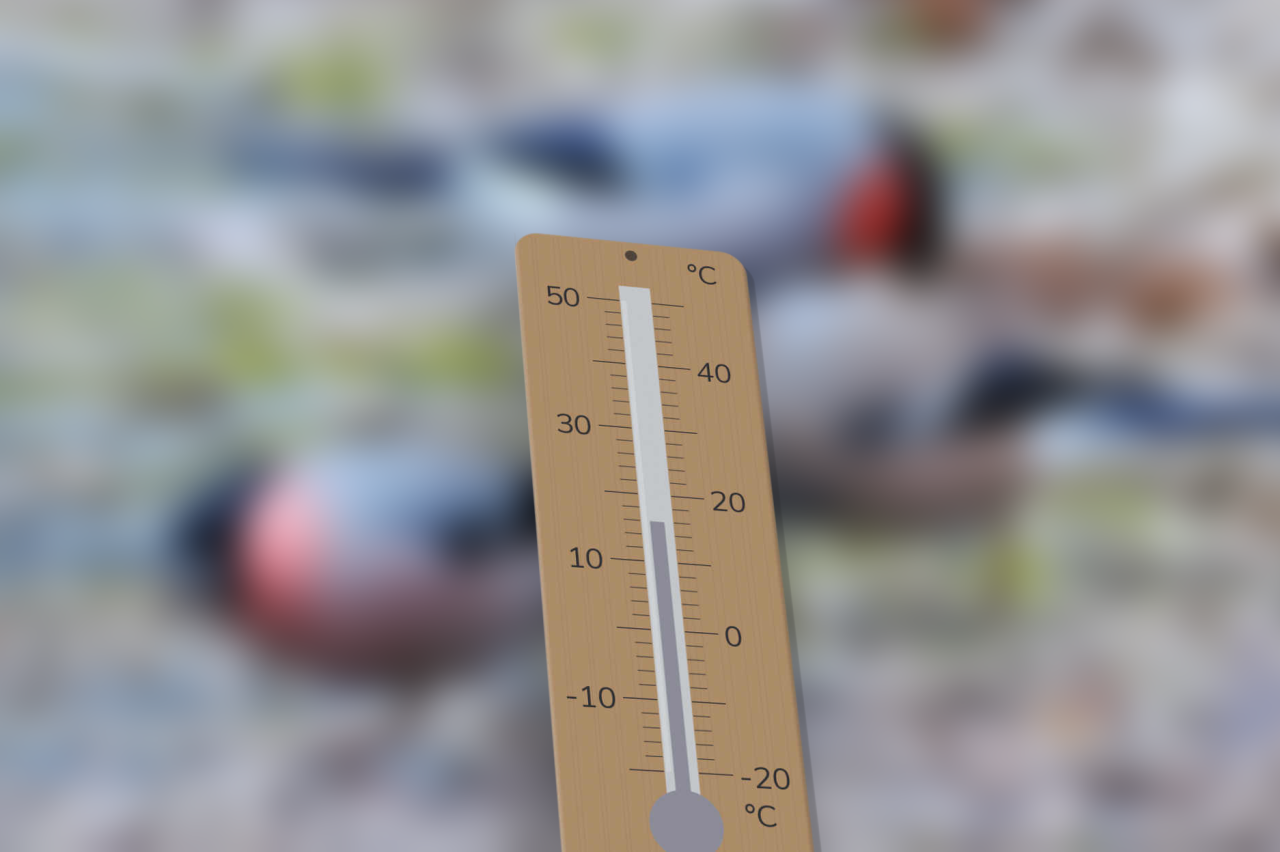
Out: °C 16
